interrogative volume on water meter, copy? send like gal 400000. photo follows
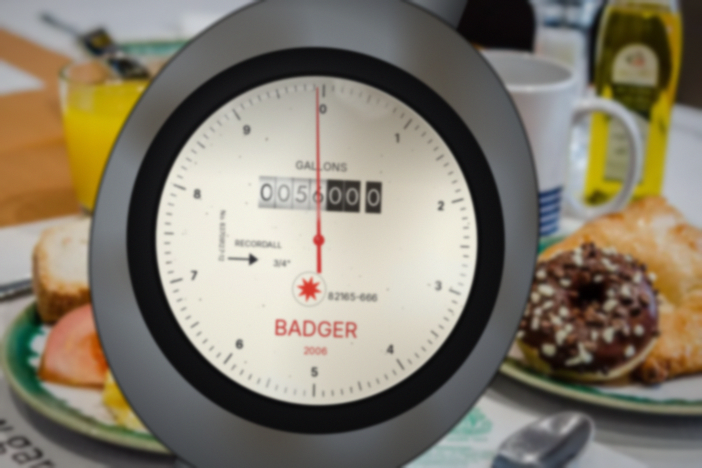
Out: gal 55999.9
